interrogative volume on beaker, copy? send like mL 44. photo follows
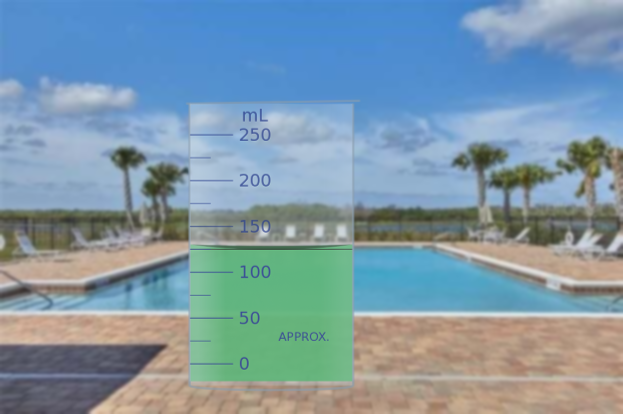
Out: mL 125
